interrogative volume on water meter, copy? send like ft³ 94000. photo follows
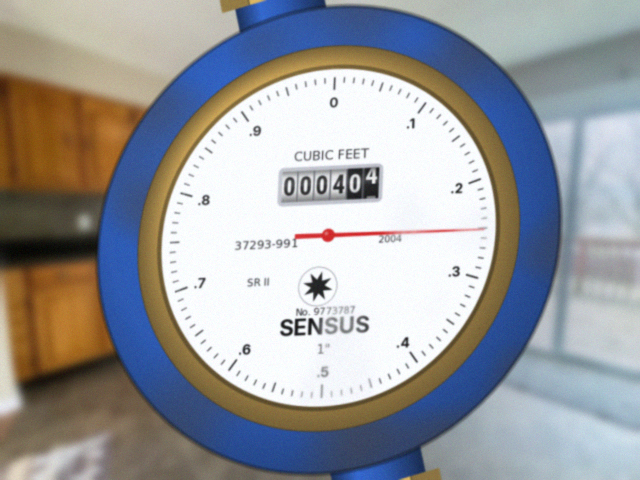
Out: ft³ 404.25
